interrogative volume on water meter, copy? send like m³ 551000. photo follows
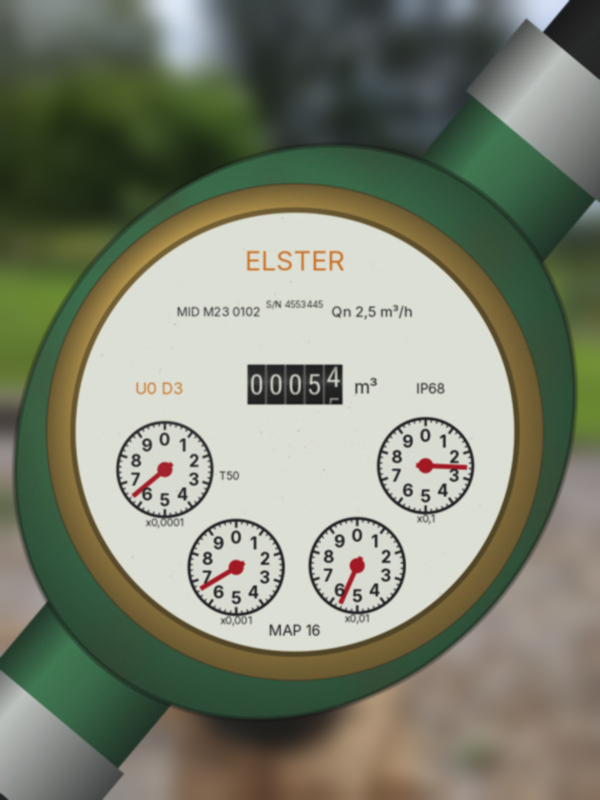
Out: m³ 54.2566
